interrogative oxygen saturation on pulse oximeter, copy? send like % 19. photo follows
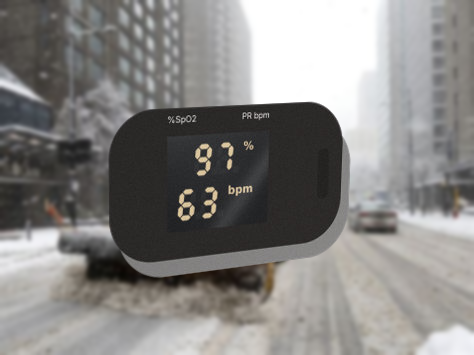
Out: % 97
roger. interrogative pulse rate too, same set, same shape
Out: bpm 63
